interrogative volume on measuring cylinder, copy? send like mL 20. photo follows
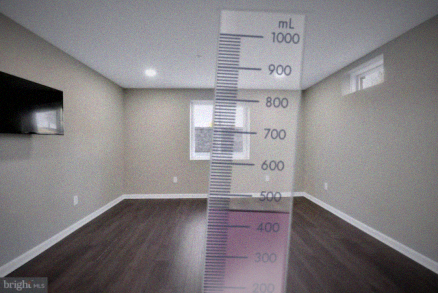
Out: mL 450
